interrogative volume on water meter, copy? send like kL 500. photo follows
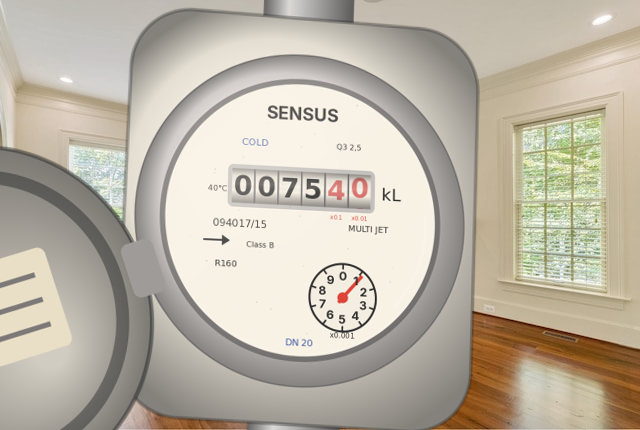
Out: kL 75.401
